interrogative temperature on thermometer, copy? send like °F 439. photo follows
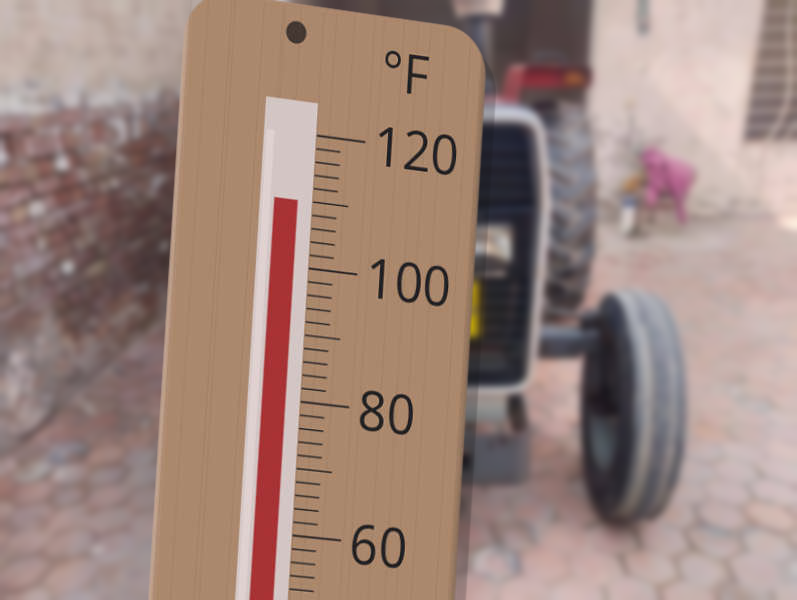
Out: °F 110
